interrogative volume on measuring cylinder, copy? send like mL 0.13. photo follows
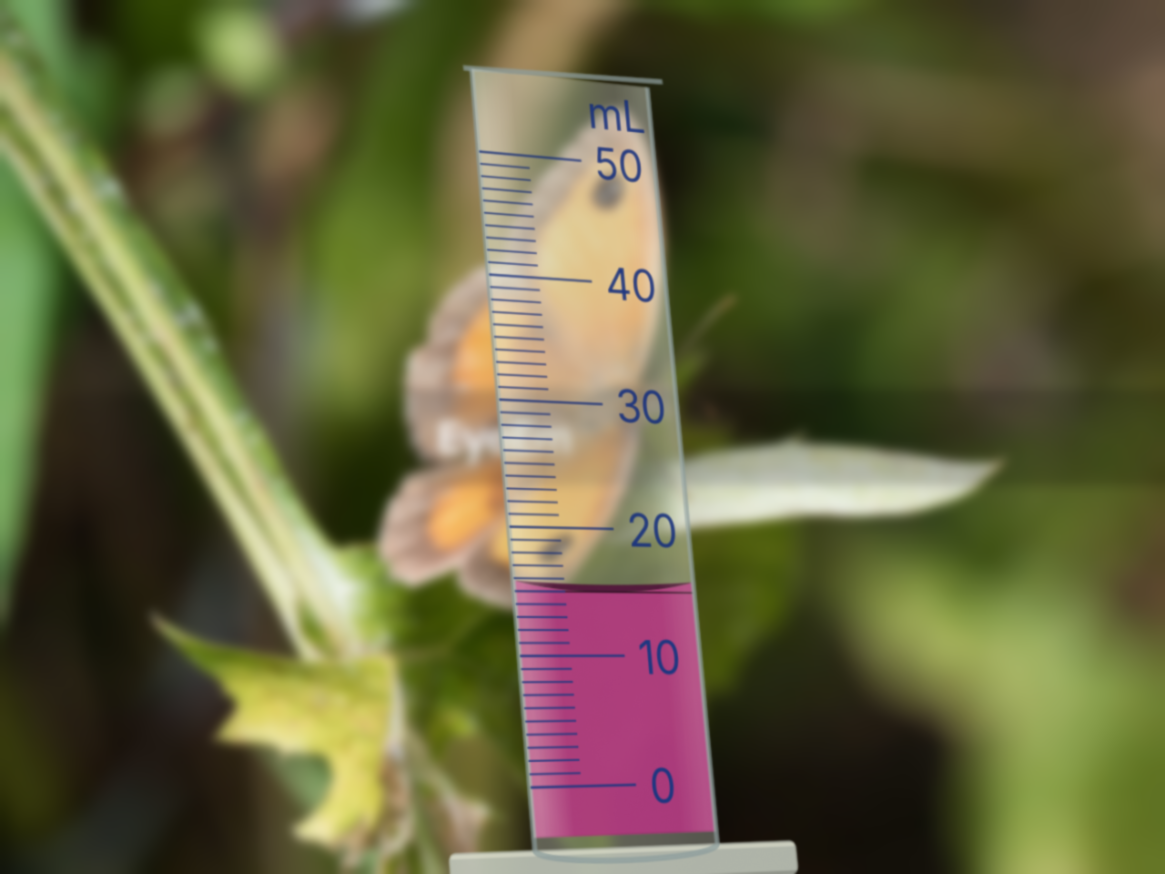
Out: mL 15
